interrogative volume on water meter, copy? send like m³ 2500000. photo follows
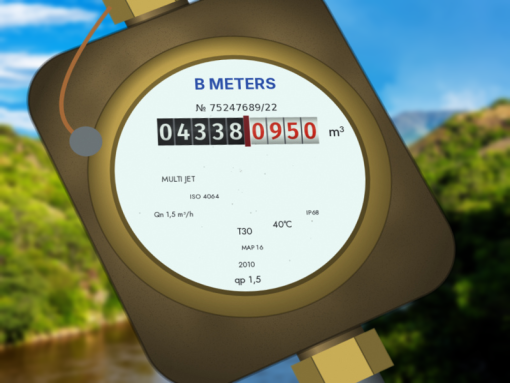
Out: m³ 4338.0950
